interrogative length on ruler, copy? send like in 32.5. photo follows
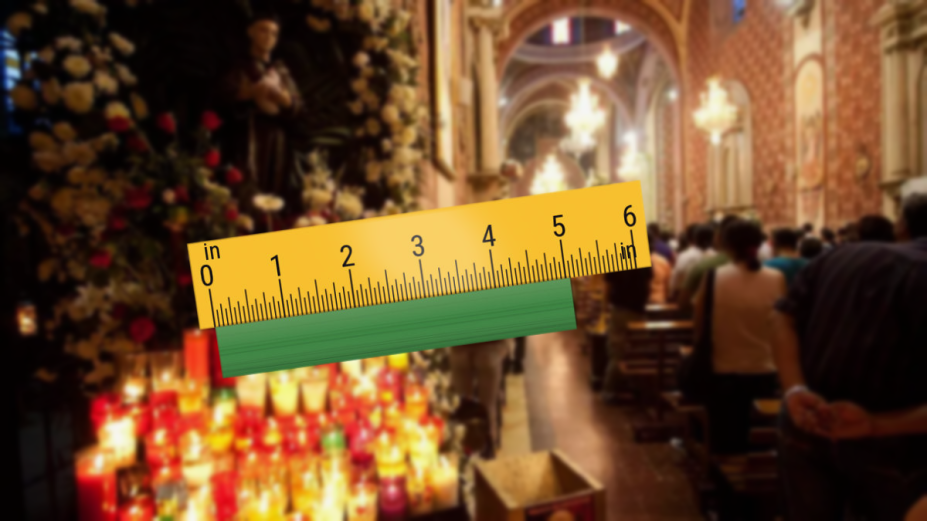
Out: in 5.0625
